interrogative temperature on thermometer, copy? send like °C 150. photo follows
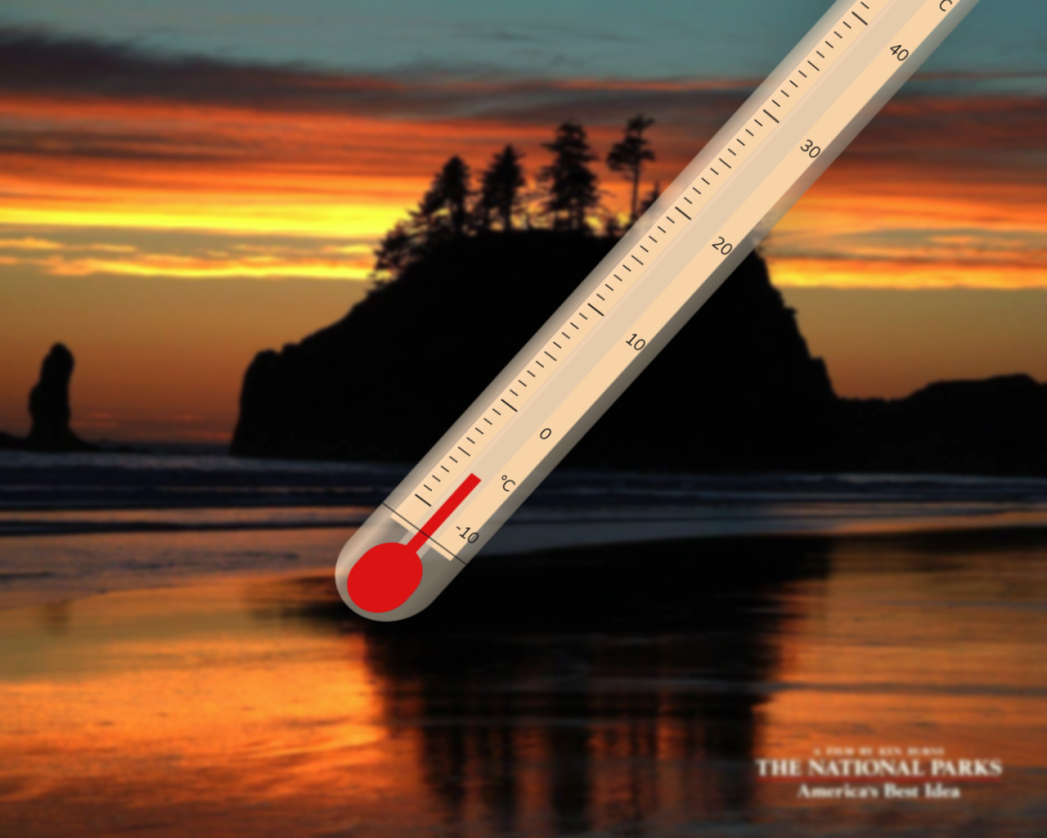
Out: °C -6
